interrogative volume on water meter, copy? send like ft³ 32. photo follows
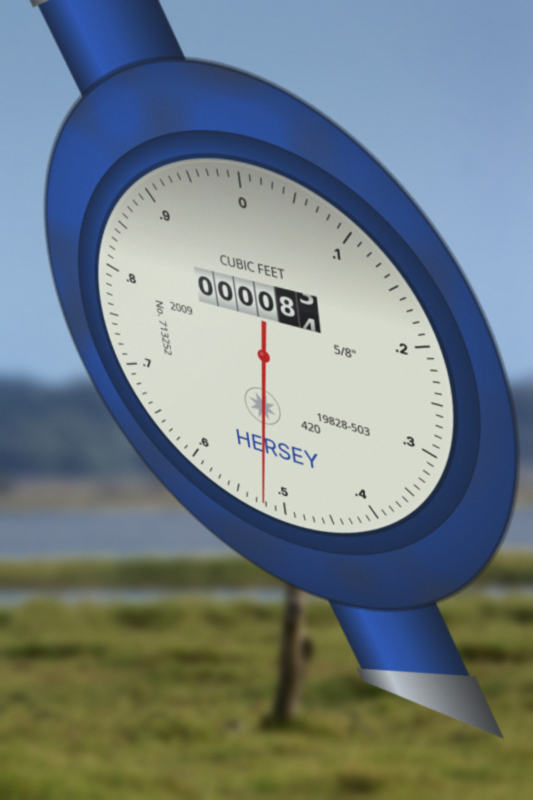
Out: ft³ 83.52
